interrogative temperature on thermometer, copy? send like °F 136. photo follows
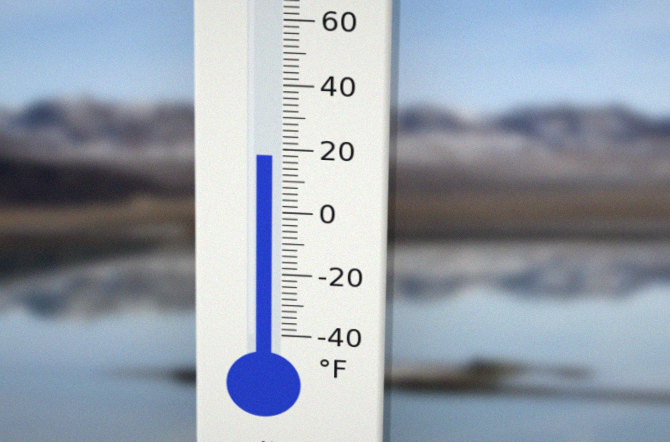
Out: °F 18
